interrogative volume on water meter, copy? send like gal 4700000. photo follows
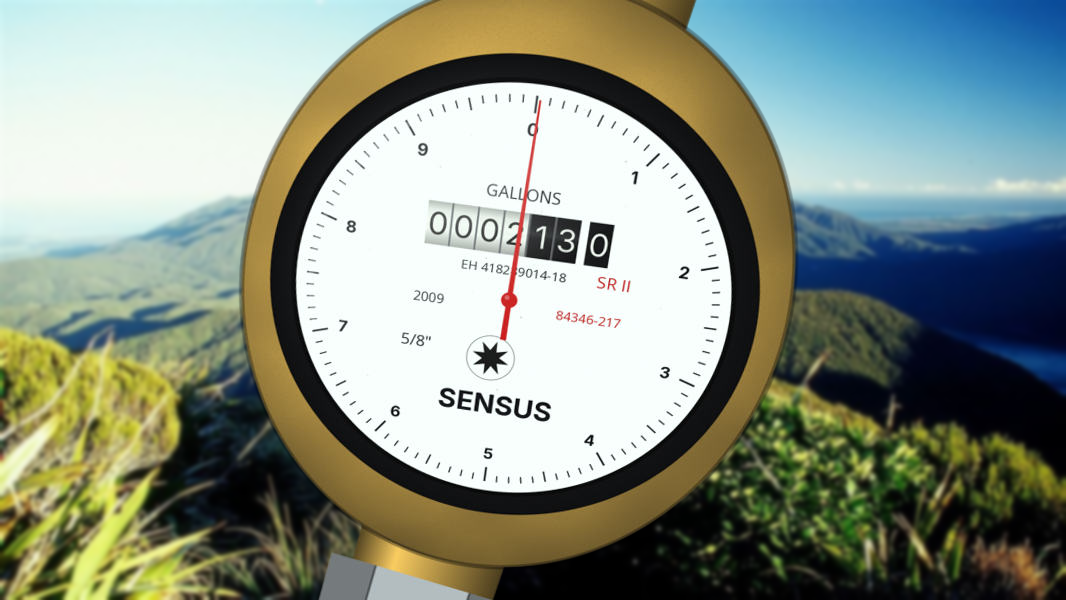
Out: gal 2130.0
